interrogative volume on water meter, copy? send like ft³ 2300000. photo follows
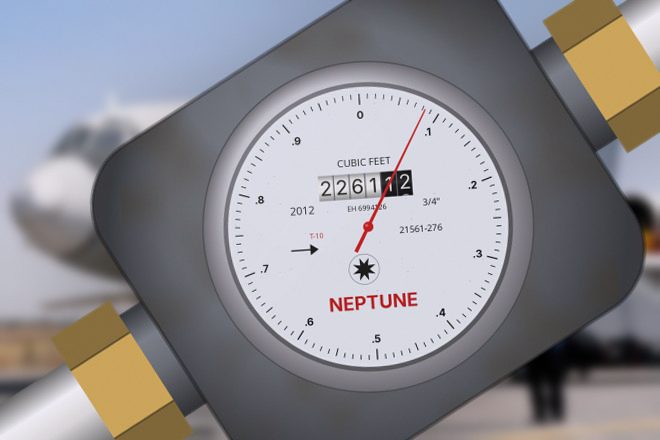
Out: ft³ 226112.08
